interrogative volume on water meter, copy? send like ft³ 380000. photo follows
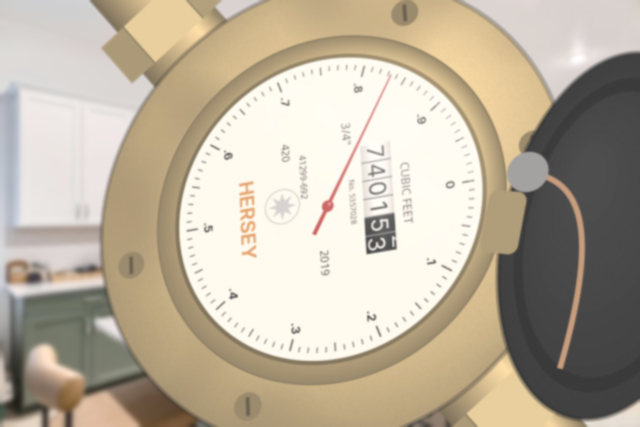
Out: ft³ 740152.83
